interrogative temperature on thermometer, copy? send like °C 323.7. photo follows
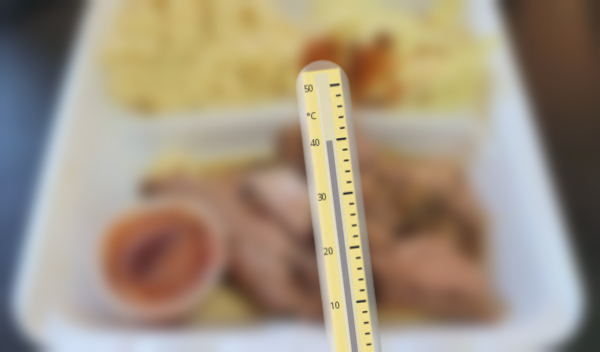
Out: °C 40
